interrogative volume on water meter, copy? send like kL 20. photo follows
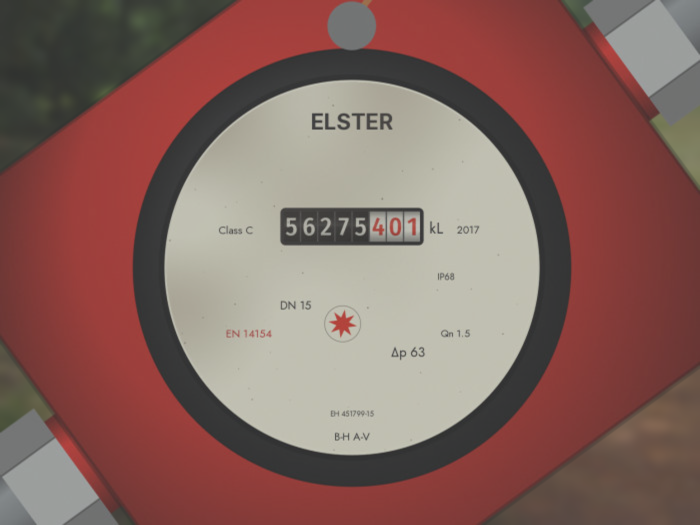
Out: kL 56275.401
